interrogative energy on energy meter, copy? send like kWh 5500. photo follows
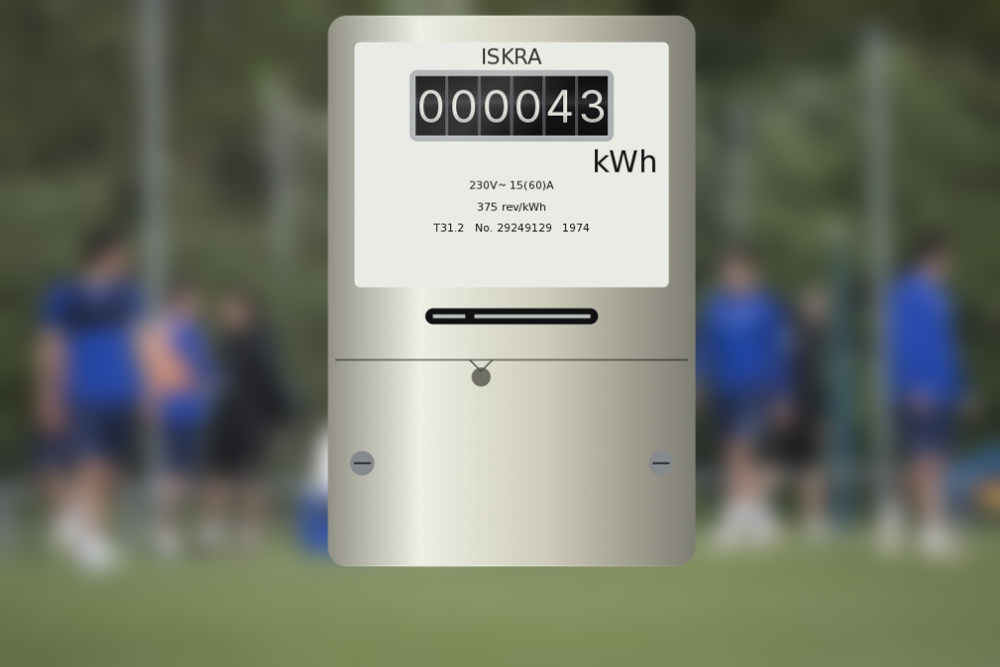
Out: kWh 43
